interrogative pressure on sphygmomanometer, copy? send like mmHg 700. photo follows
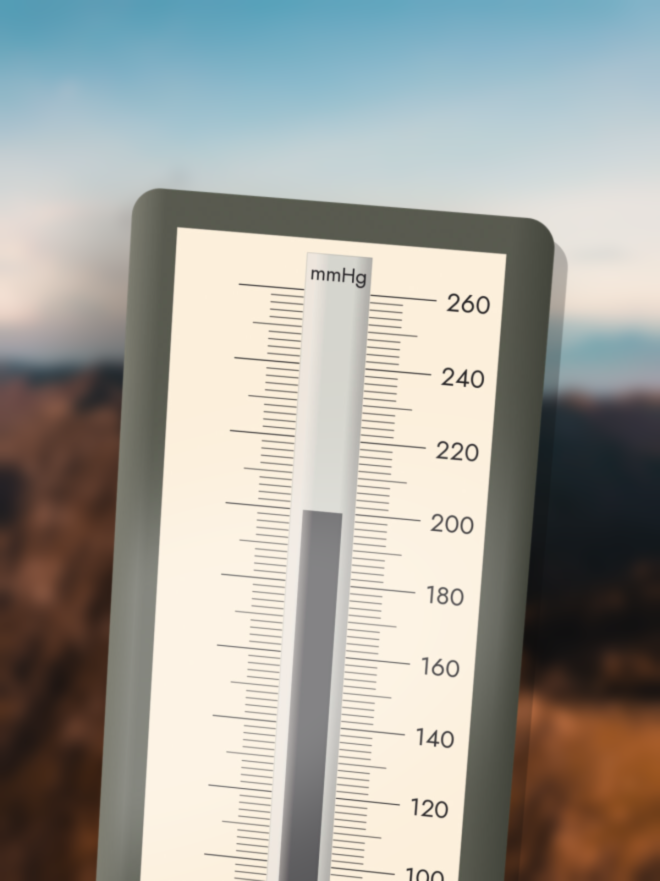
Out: mmHg 200
